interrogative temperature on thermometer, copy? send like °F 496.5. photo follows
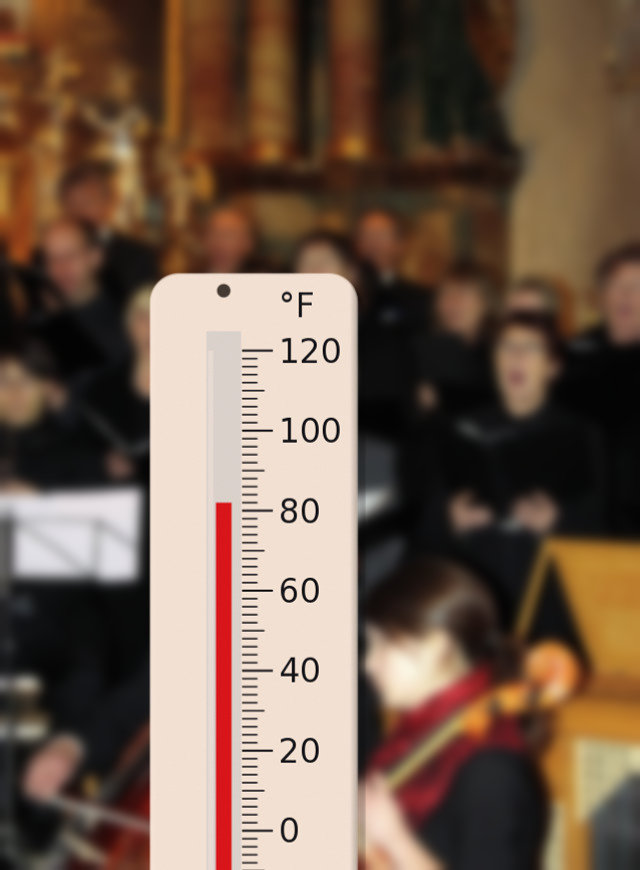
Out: °F 82
